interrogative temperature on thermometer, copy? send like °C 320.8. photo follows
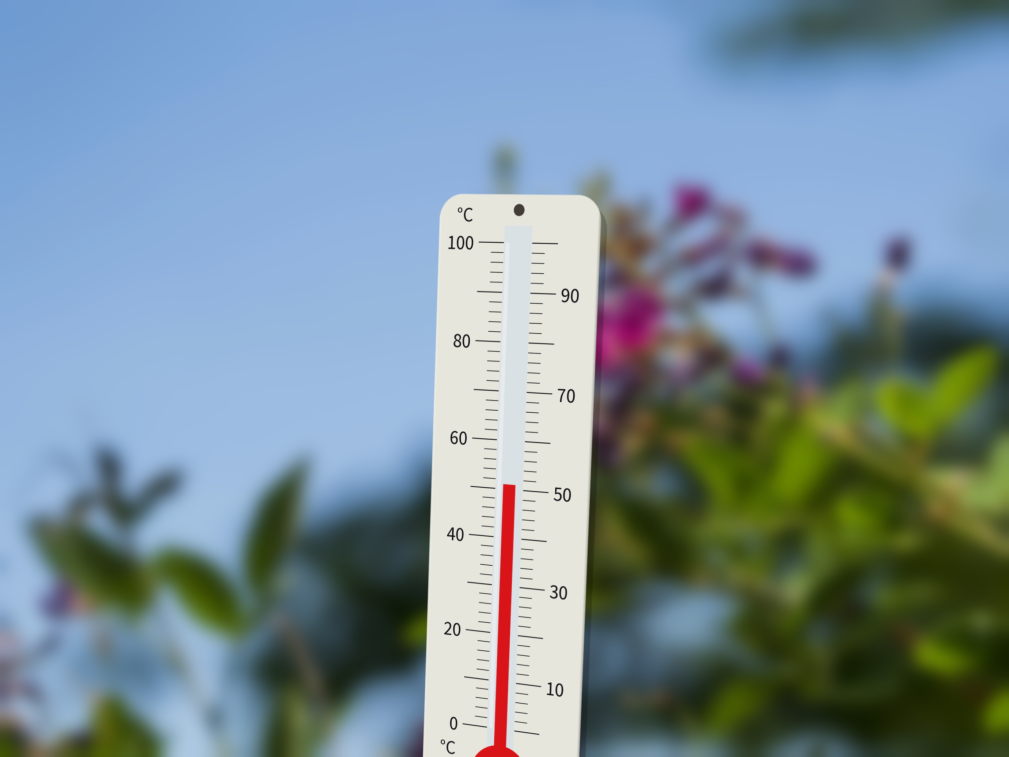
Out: °C 51
